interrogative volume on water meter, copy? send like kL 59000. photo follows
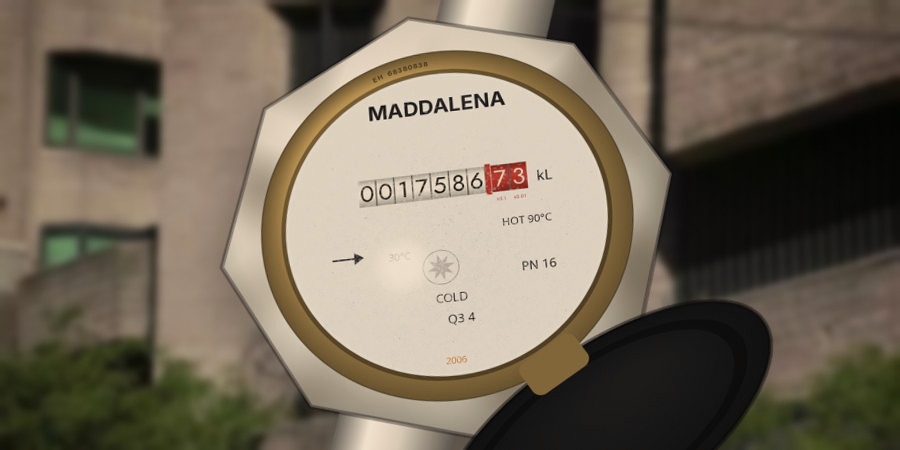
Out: kL 17586.73
